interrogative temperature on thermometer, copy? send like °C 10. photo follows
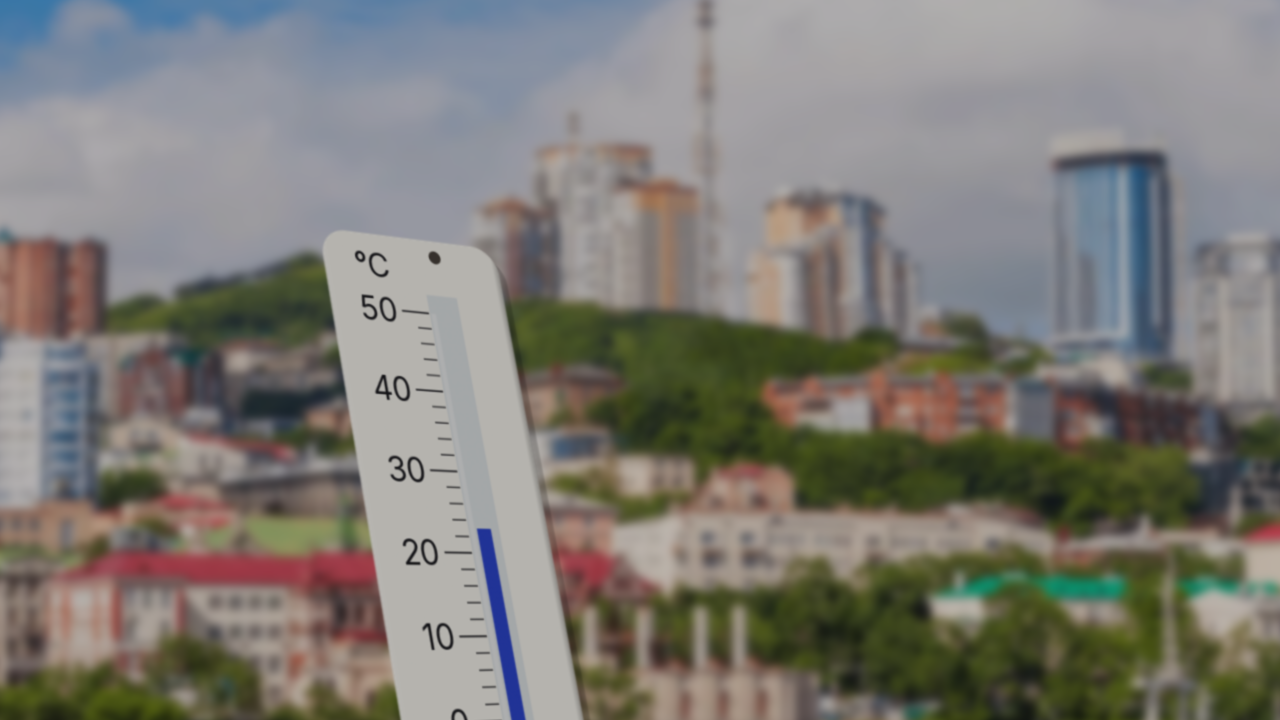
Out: °C 23
